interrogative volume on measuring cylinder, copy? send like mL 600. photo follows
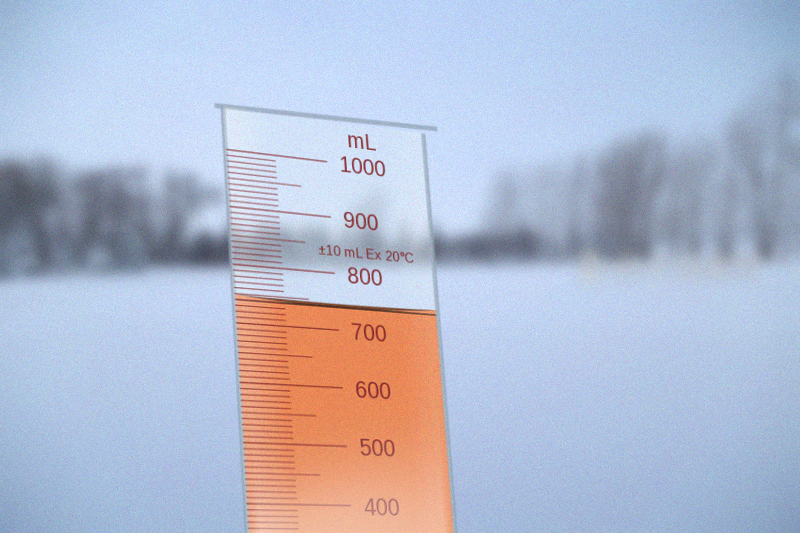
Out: mL 740
